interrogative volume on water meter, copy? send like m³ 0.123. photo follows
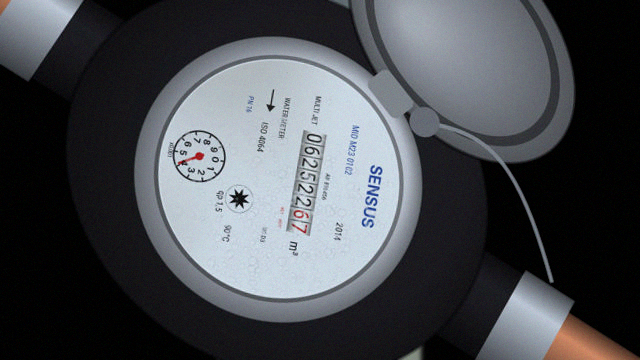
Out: m³ 62522.674
